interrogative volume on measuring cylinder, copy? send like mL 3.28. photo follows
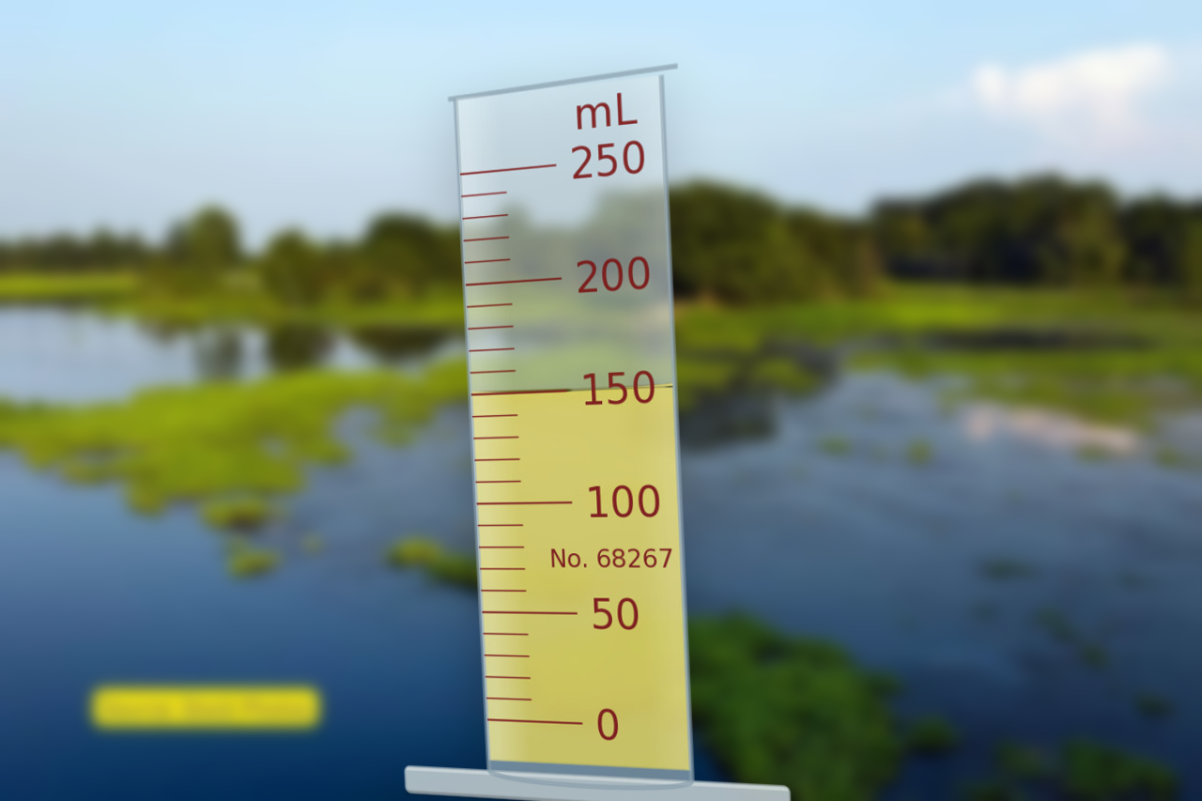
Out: mL 150
